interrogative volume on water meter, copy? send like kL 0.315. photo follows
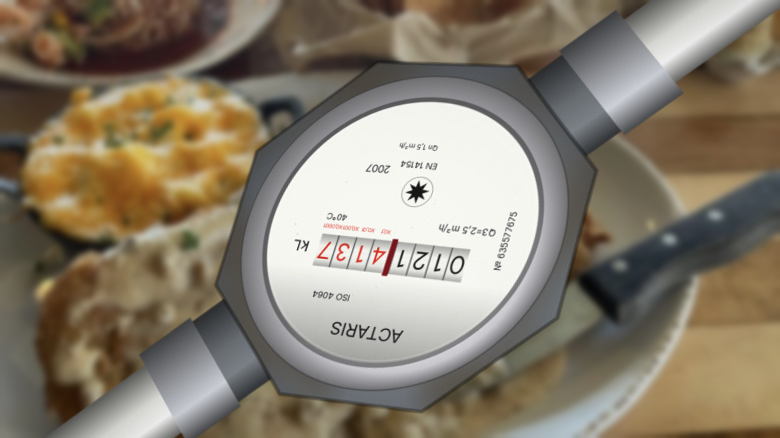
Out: kL 121.4137
